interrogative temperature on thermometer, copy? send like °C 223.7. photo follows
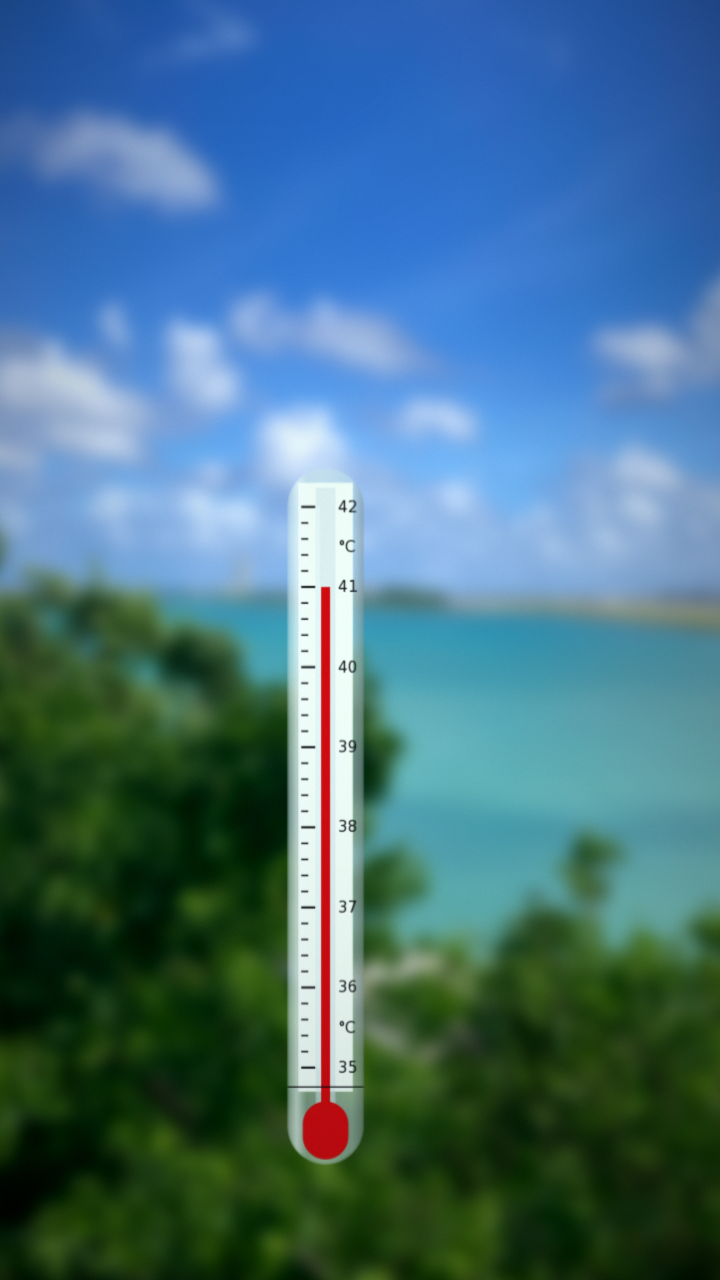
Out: °C 41
